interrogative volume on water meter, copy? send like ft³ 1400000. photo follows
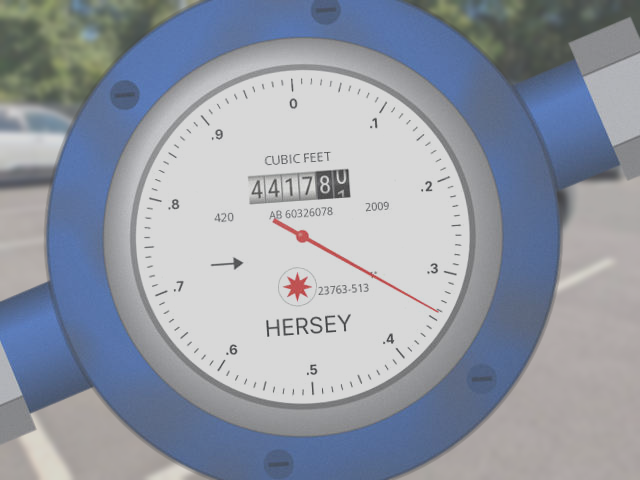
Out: ft³ 441780.34
